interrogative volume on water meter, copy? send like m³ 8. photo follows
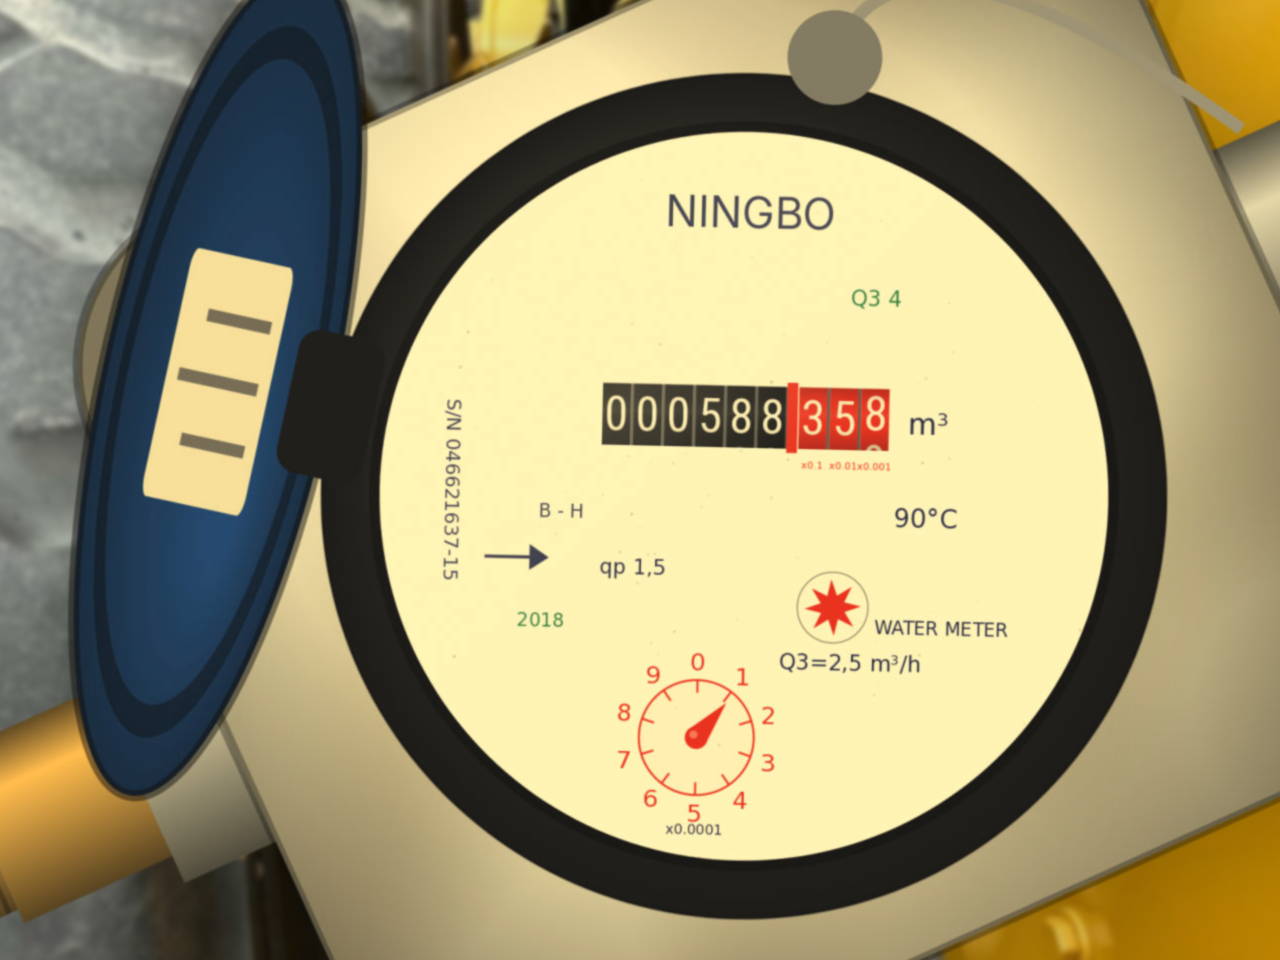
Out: m³ 588.3581
